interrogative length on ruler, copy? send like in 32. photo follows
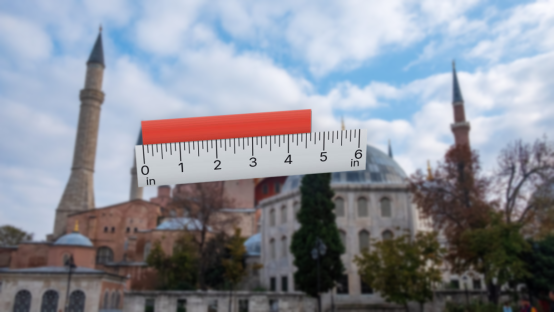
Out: in 4.625
